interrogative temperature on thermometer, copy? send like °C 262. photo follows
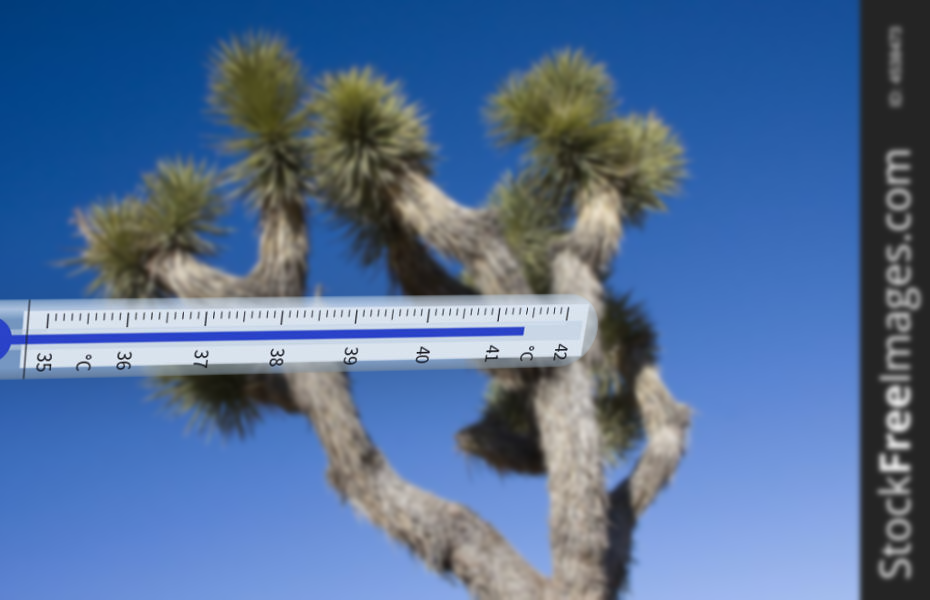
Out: °C 41.4
